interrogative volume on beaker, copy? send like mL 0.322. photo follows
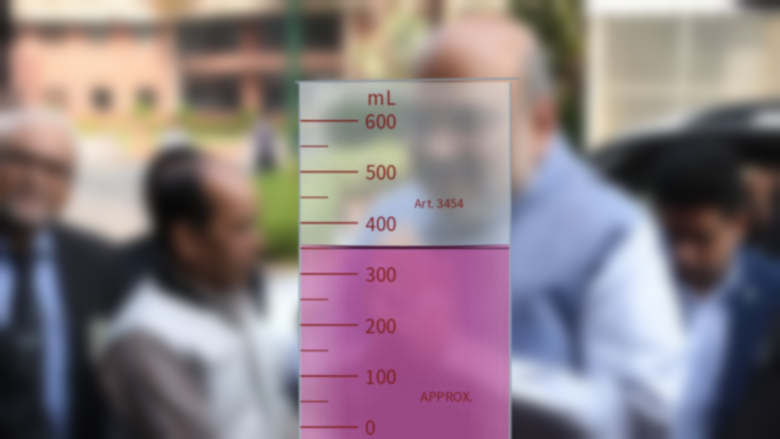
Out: mL 350
